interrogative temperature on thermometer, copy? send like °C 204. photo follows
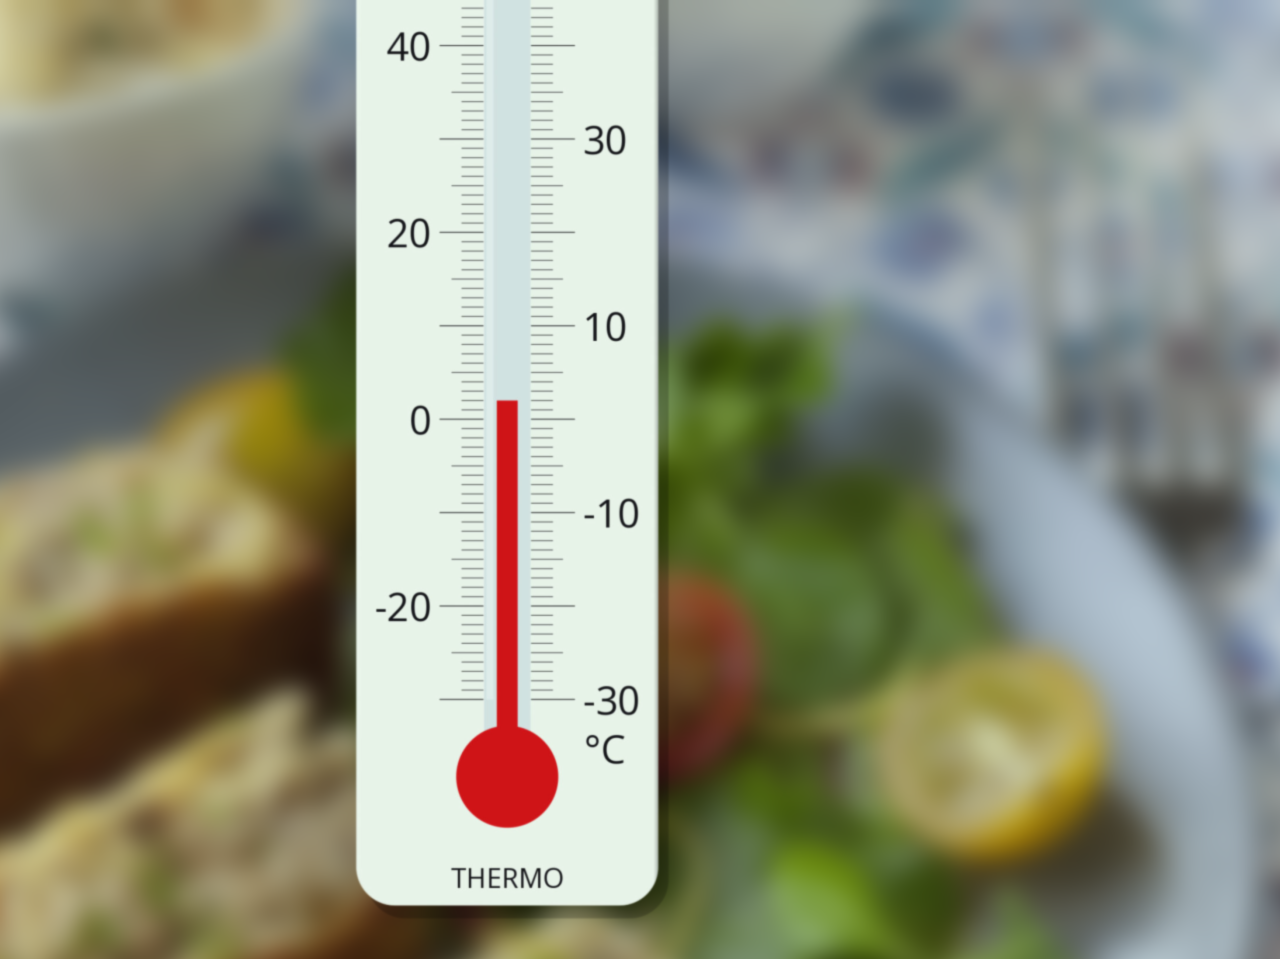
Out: °C 2
